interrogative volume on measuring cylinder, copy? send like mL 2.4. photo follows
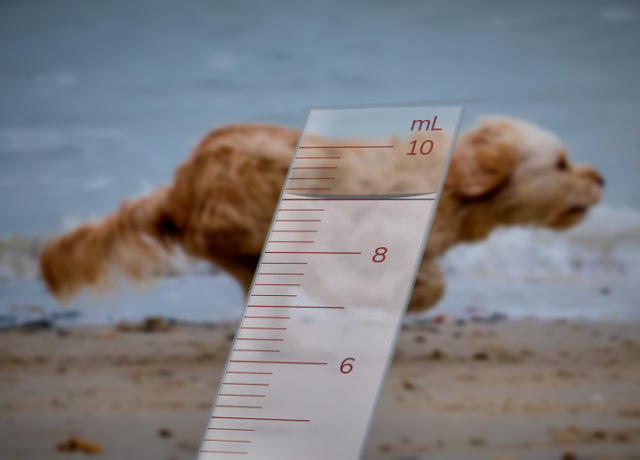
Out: mL 9
